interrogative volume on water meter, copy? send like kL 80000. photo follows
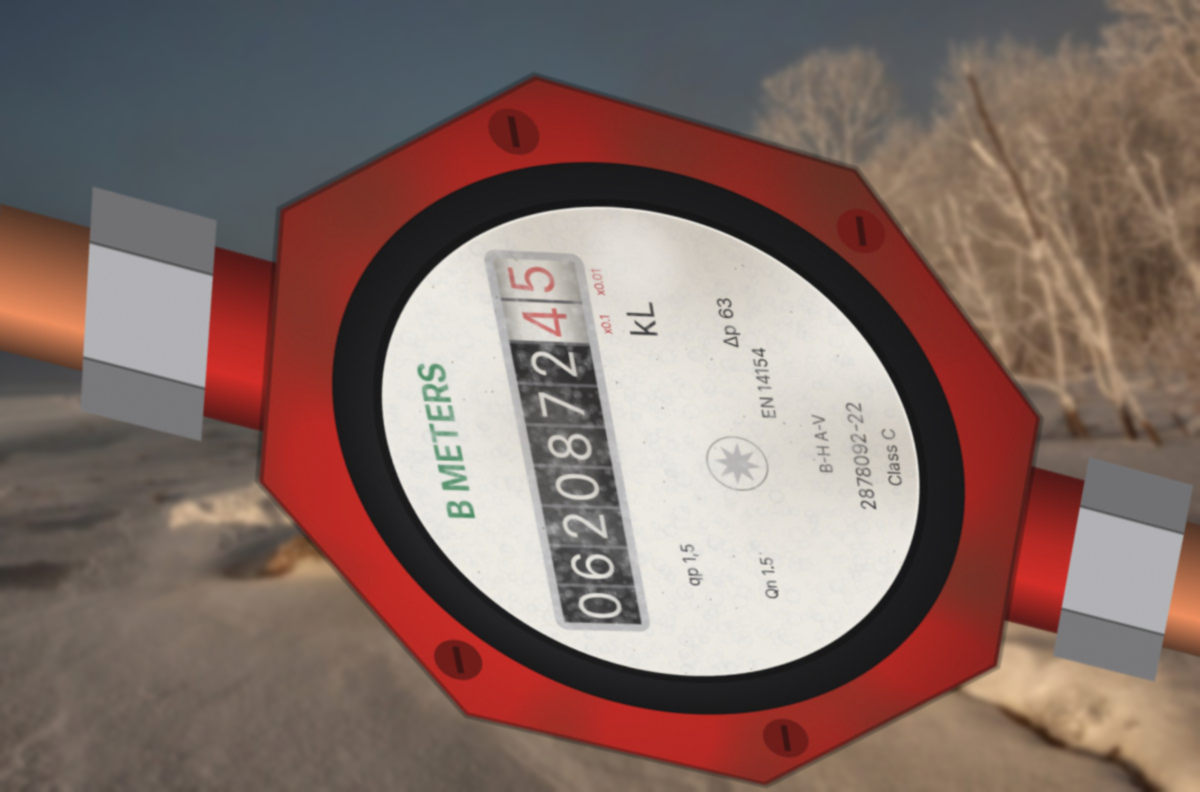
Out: kL 620872.45
